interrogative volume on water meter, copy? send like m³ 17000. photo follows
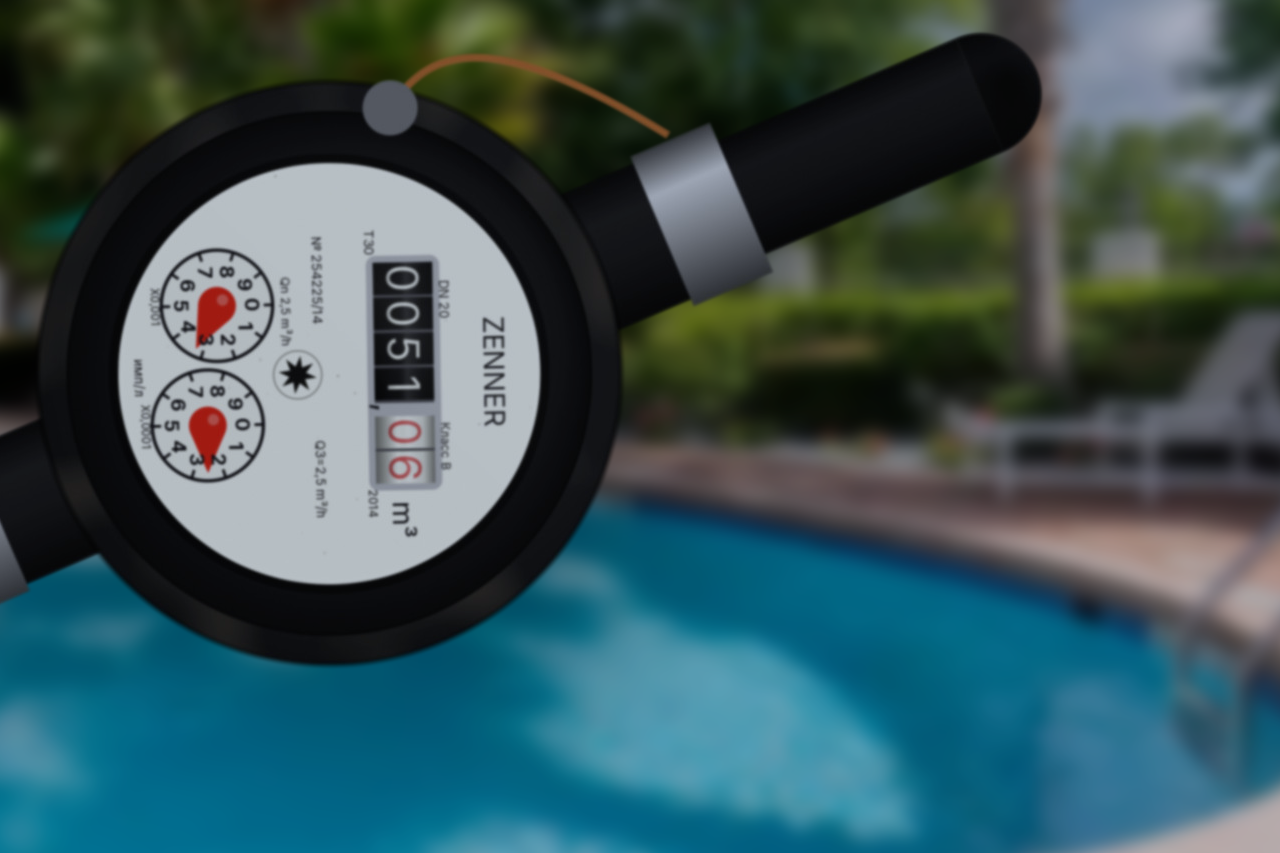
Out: m³ 51.0632
